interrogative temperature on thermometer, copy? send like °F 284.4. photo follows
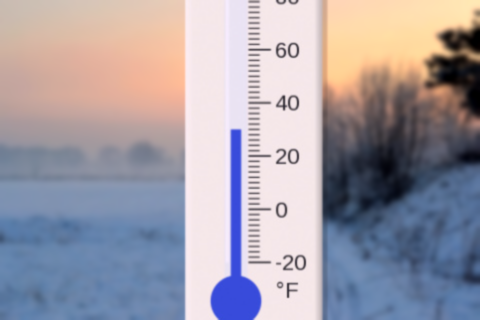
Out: °F 30
